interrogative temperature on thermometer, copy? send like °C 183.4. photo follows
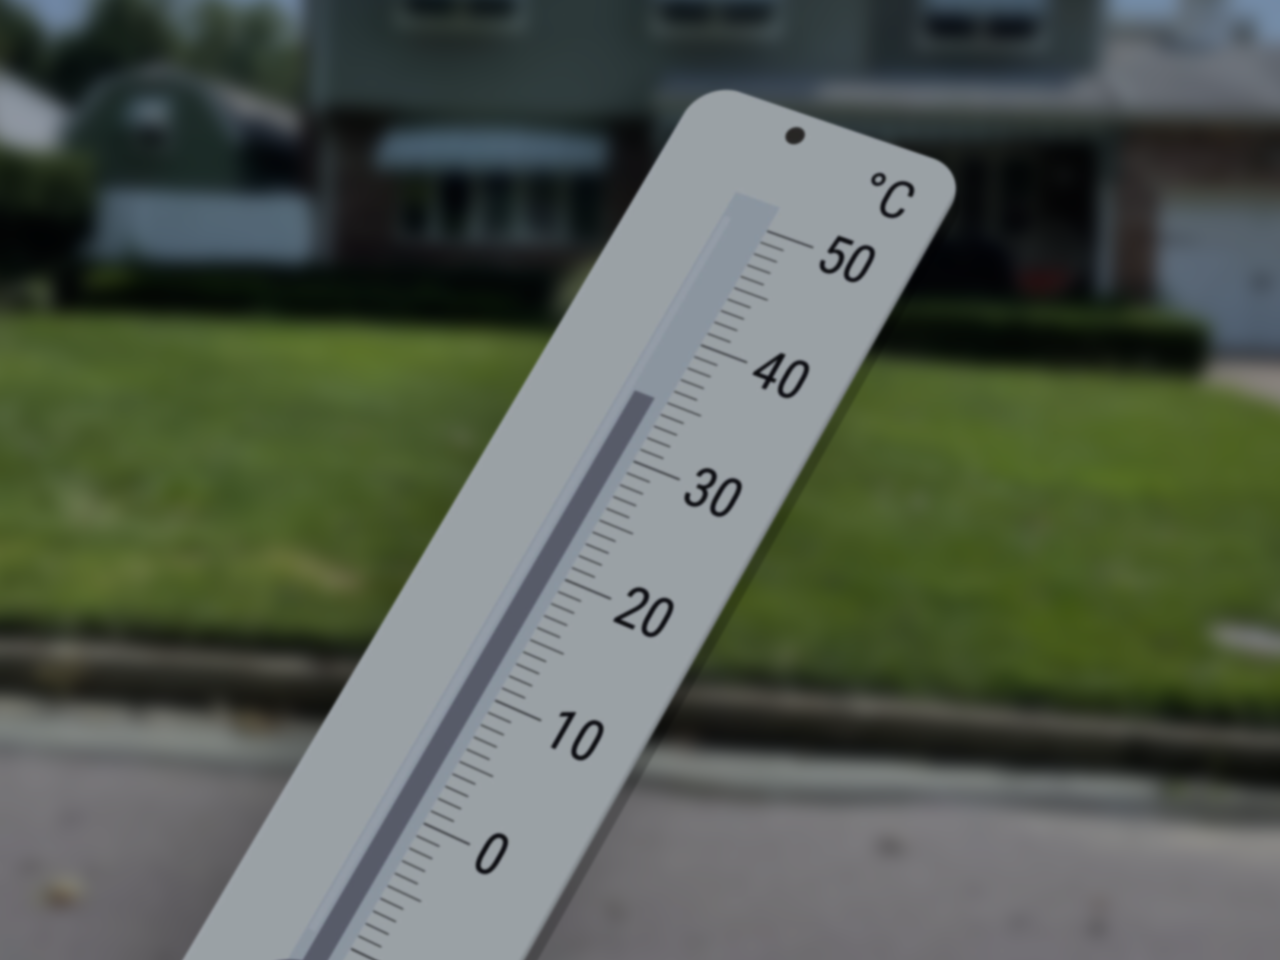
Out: °C 35
